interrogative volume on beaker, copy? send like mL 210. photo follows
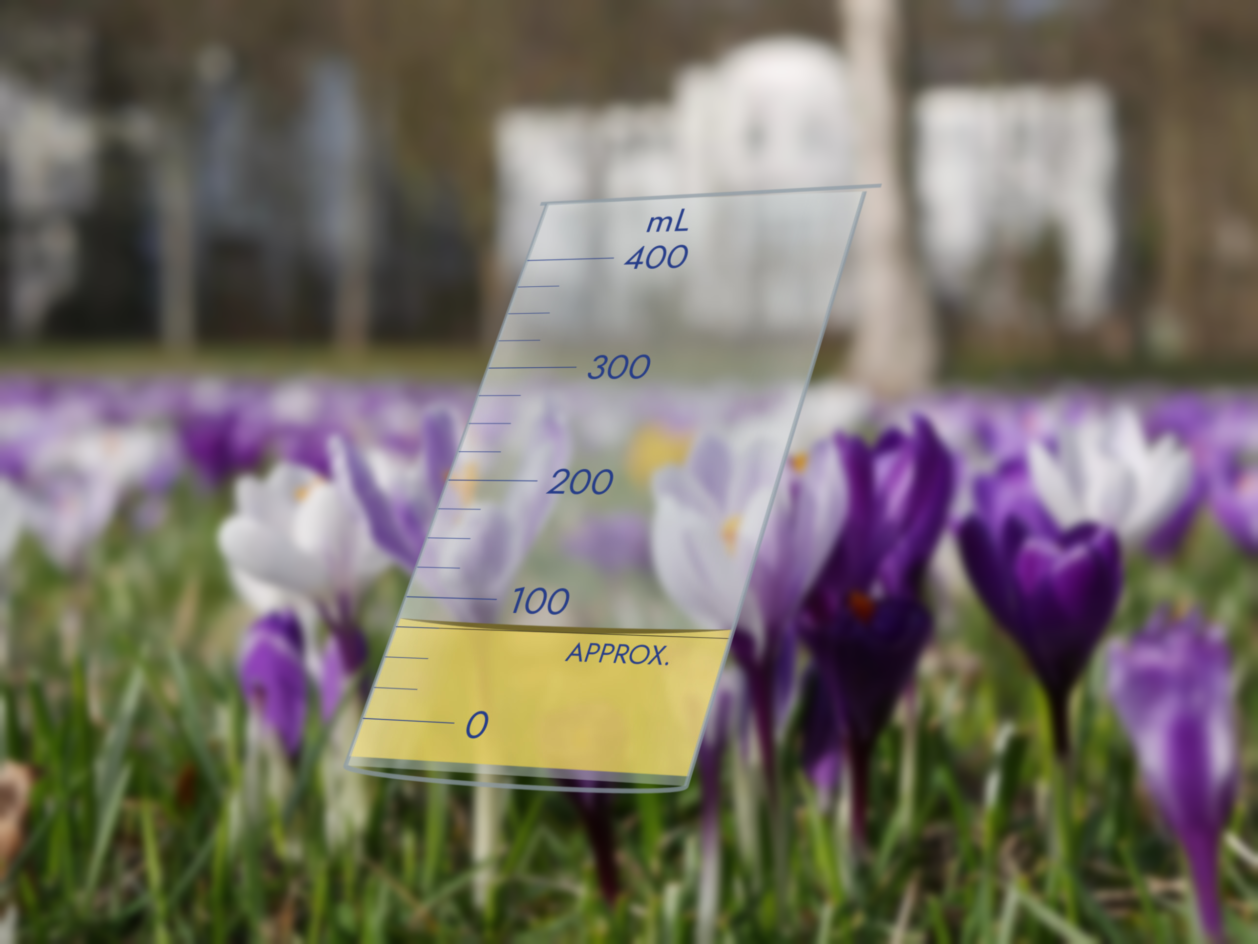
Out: mL 75
